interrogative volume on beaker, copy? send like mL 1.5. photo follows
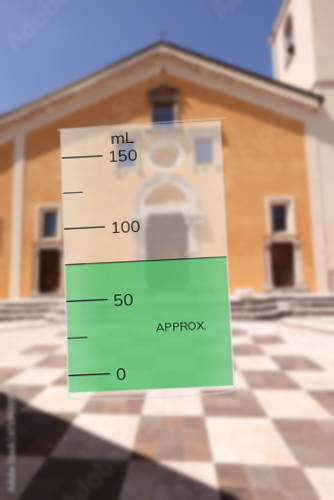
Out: mL 75
